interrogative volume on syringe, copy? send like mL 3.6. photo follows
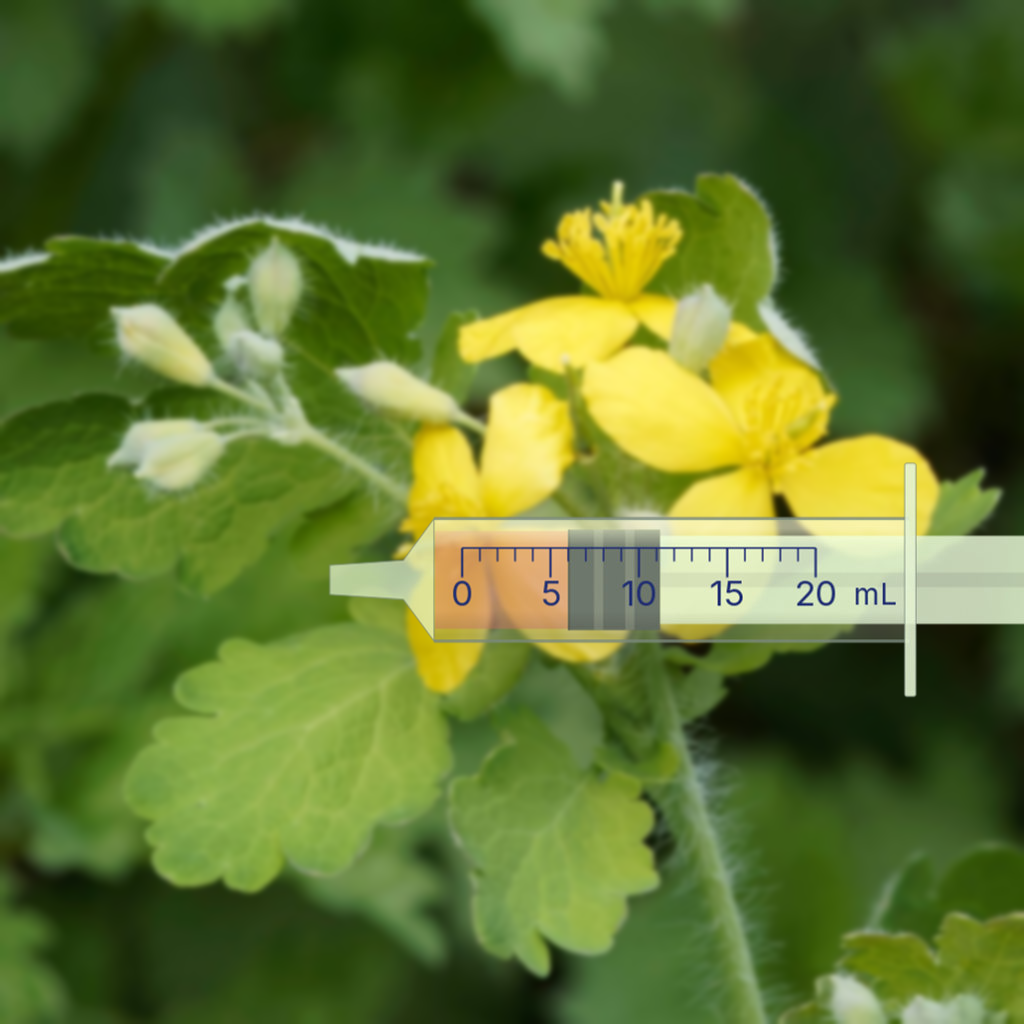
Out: mL 6
